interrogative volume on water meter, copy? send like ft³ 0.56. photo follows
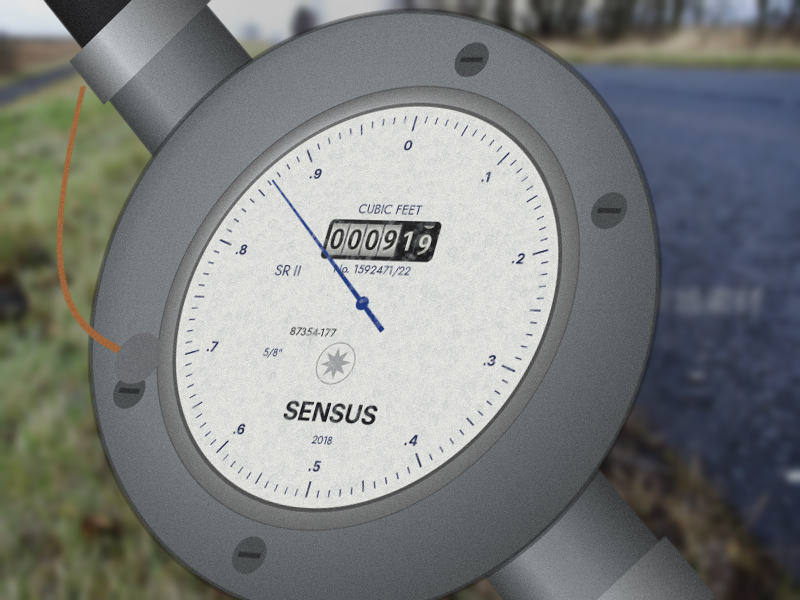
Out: ft³ 918.86
